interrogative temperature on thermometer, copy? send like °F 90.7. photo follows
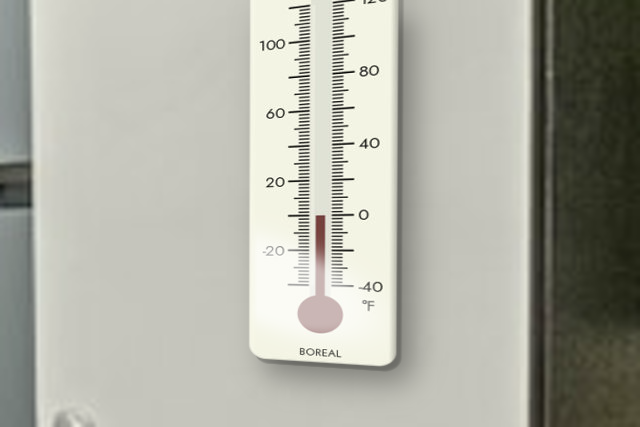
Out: °F 0
